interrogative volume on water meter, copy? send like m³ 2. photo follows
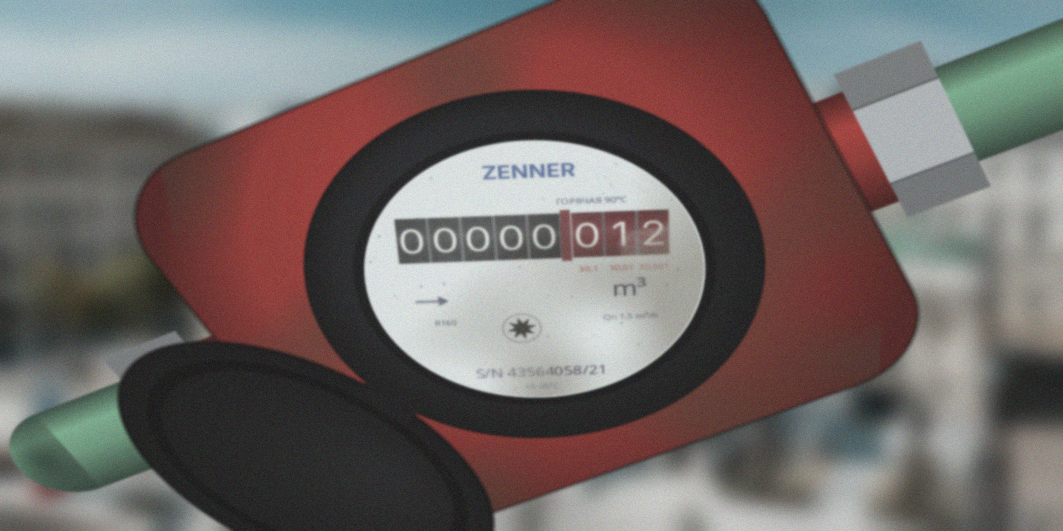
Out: m³ 0.012
